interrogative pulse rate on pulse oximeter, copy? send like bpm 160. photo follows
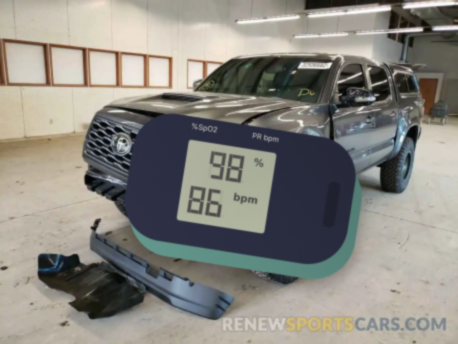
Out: bpm 86
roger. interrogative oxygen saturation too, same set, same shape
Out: % 98
